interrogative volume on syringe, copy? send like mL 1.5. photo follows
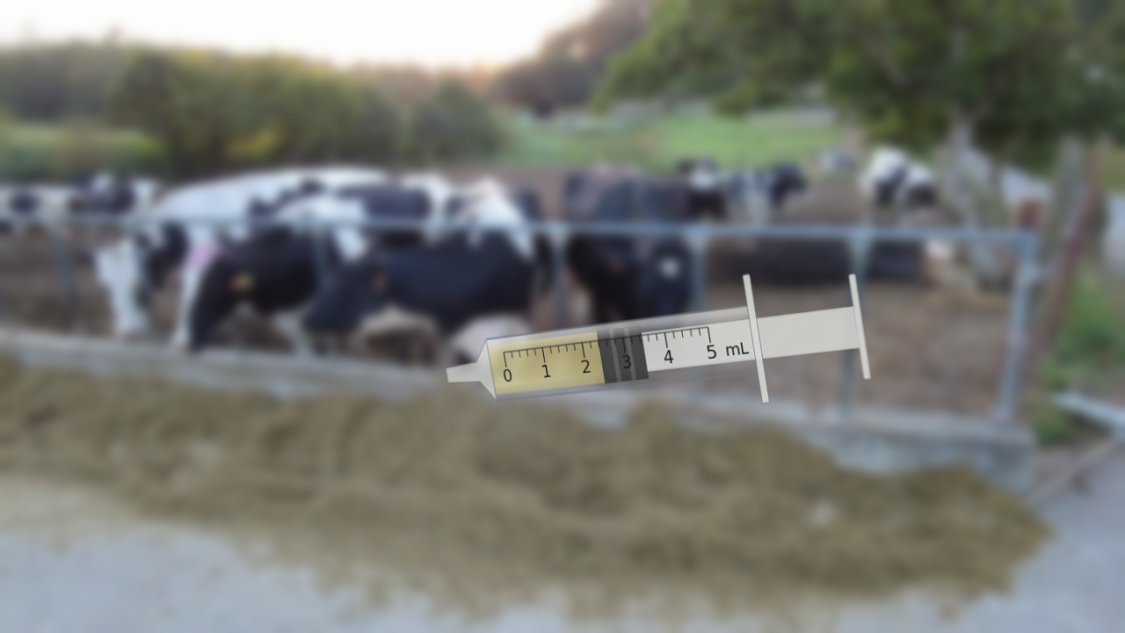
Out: mL 2.4
